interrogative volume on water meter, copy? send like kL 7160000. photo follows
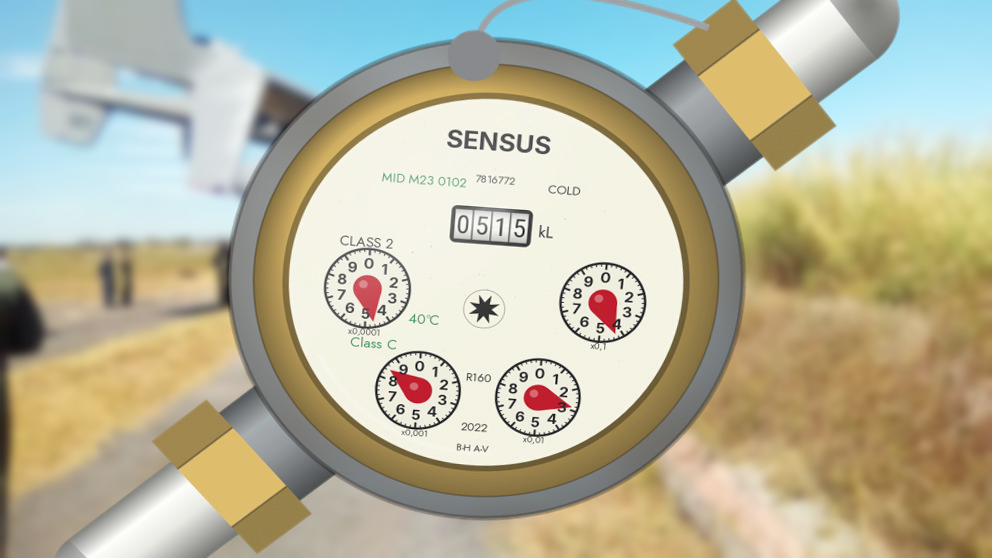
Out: kL 515.4284
